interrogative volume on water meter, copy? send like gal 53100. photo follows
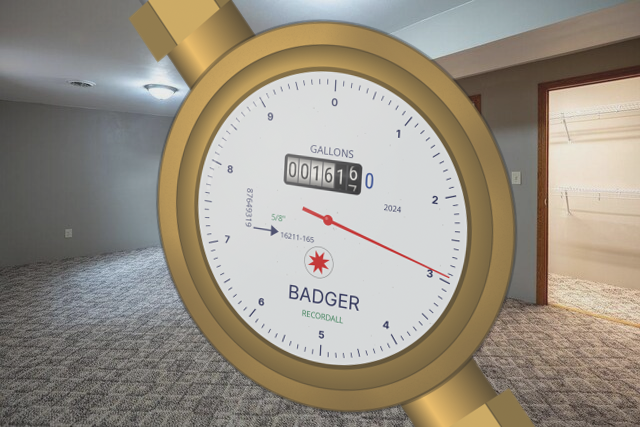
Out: gal 16162.9
